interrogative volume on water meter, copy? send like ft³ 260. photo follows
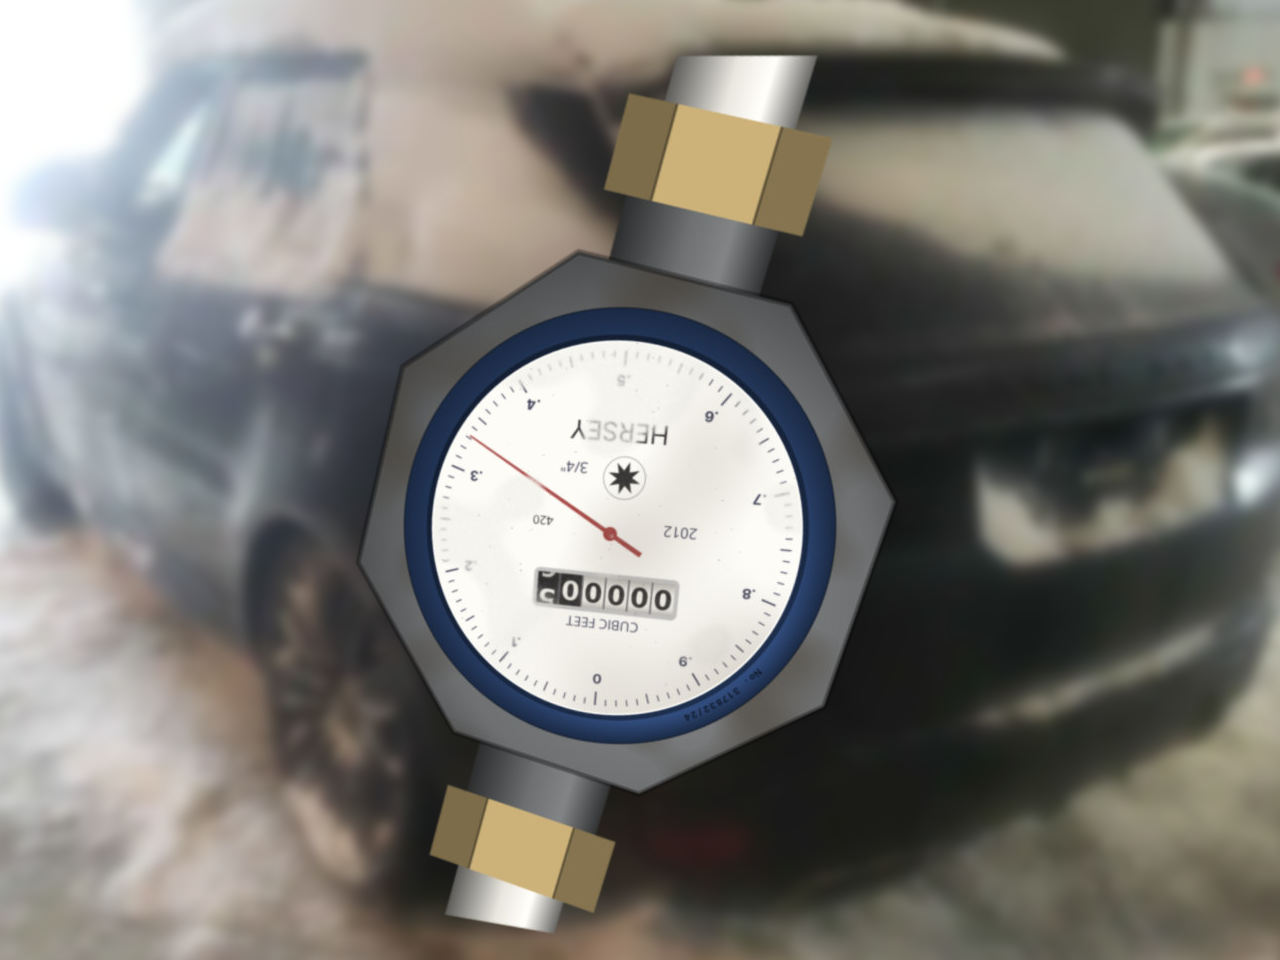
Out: ft³ 5.33
